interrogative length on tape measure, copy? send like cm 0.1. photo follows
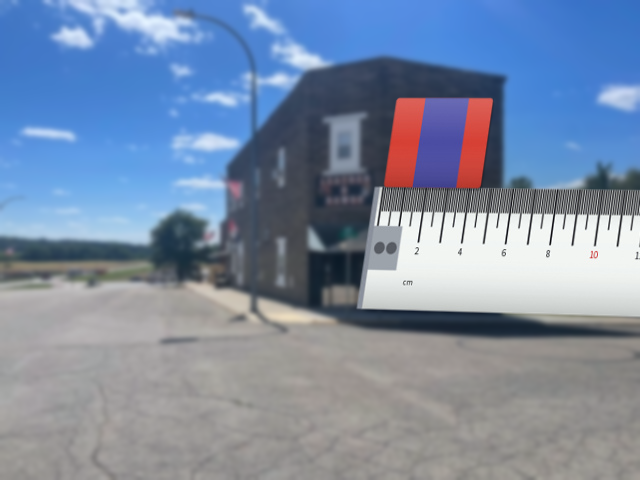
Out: cm 4.5
